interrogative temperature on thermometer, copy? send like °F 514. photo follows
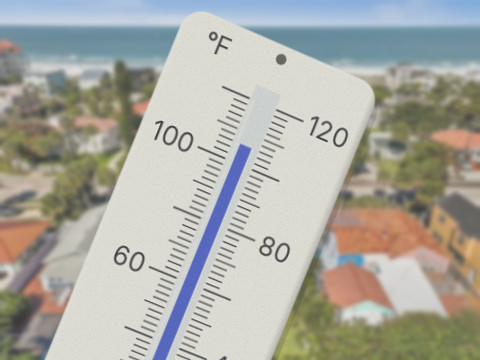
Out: °F 106
